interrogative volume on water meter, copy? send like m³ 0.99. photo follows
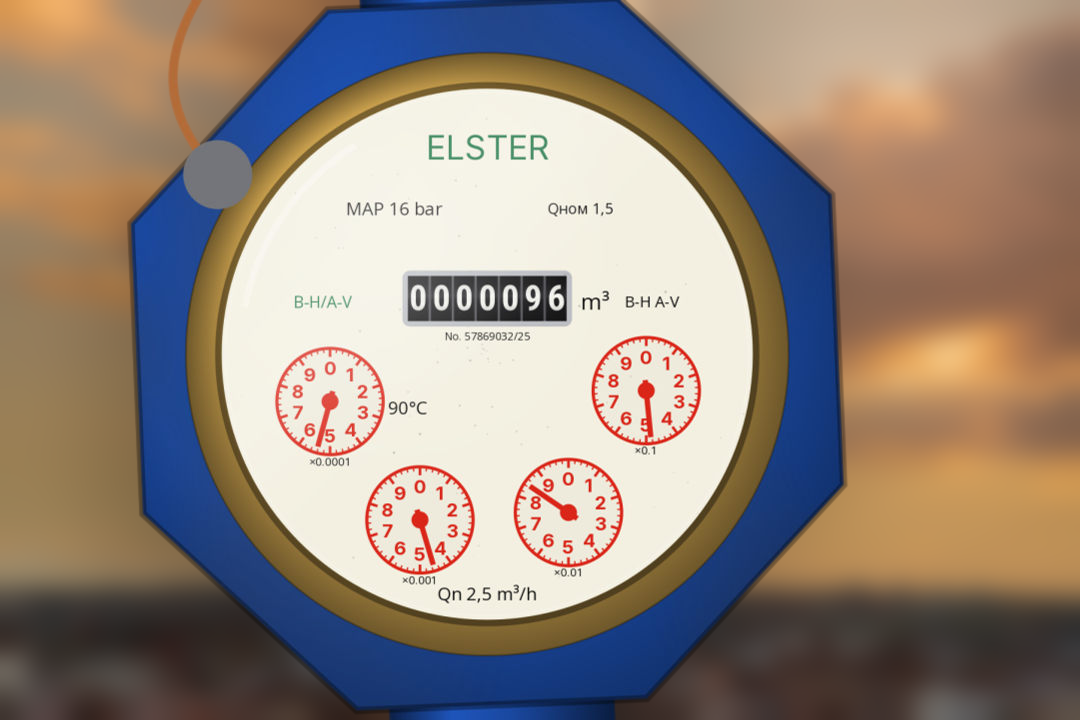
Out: m³ 96.4845
